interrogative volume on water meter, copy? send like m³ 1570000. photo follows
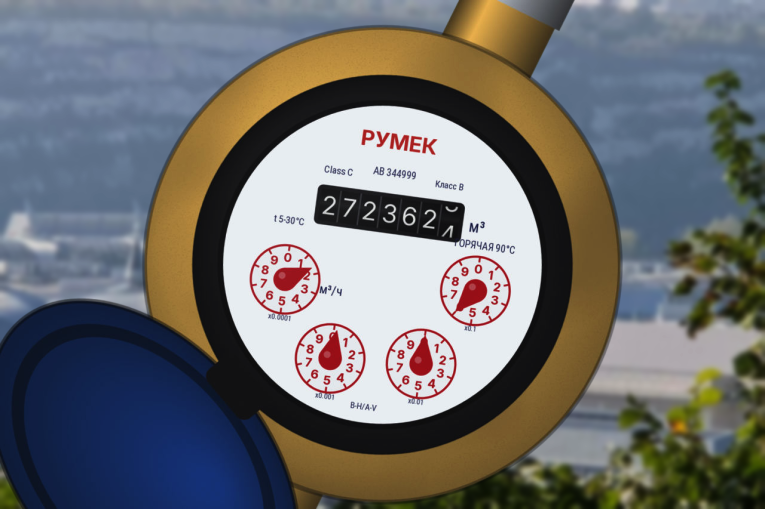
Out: m³ 2723623.6001
